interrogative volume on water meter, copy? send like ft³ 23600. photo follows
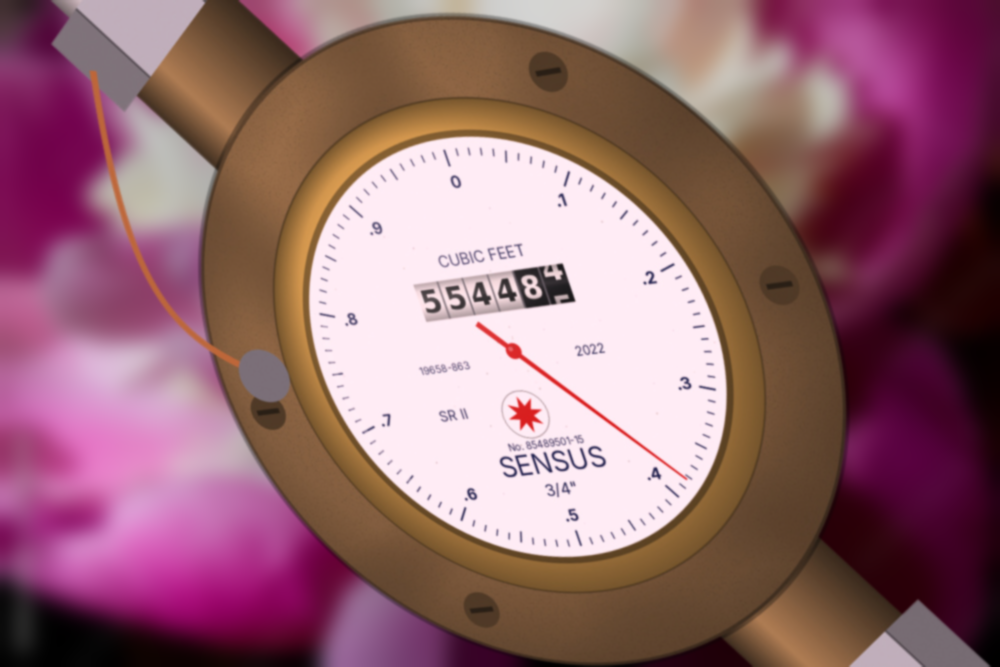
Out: ft³ 554484.38
